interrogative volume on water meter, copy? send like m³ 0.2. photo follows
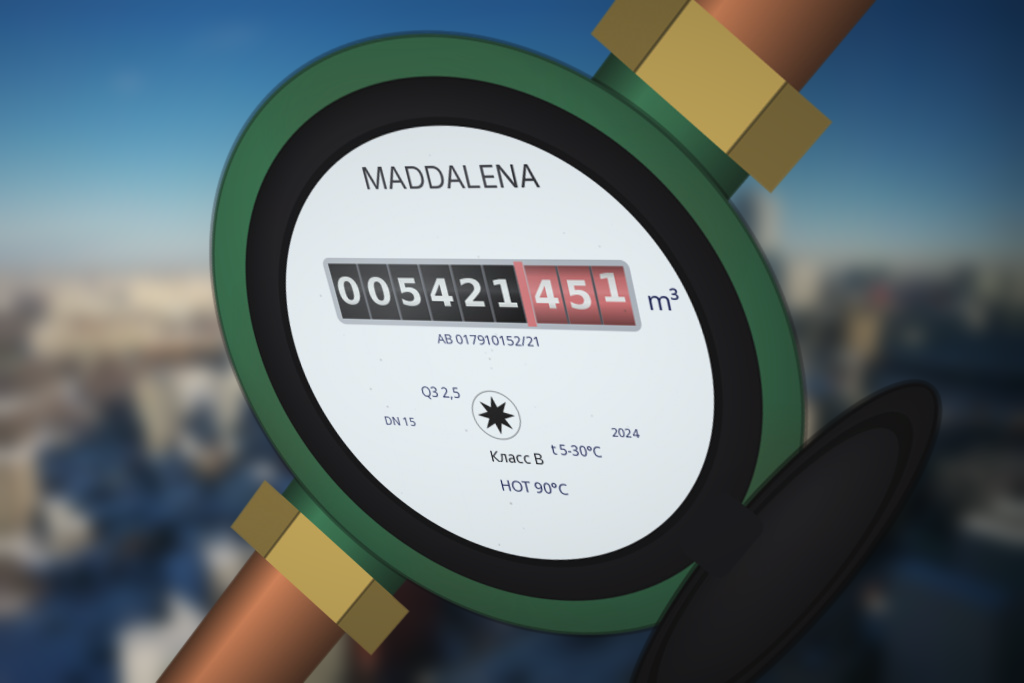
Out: m³ 5421.451
